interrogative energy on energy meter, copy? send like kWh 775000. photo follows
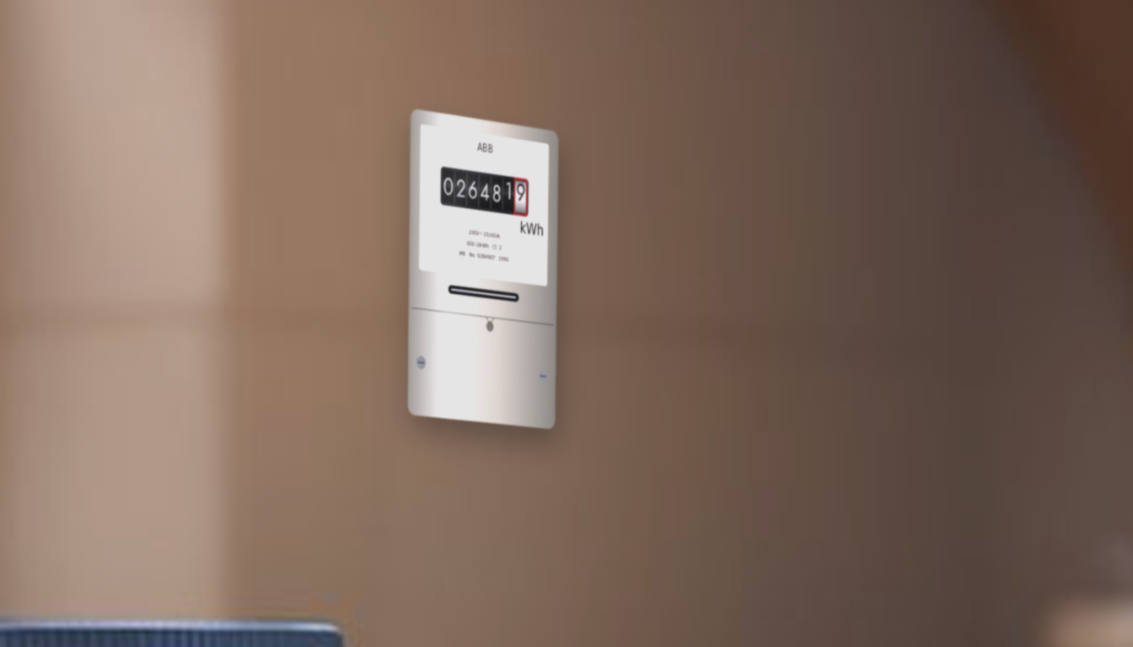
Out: kWh 26481.9
